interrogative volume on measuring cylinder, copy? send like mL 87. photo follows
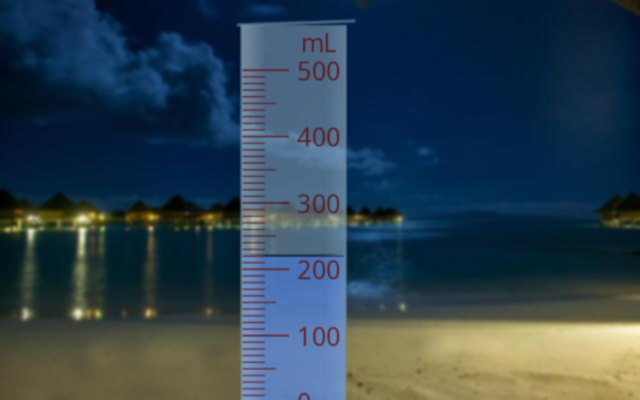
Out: mL 220
